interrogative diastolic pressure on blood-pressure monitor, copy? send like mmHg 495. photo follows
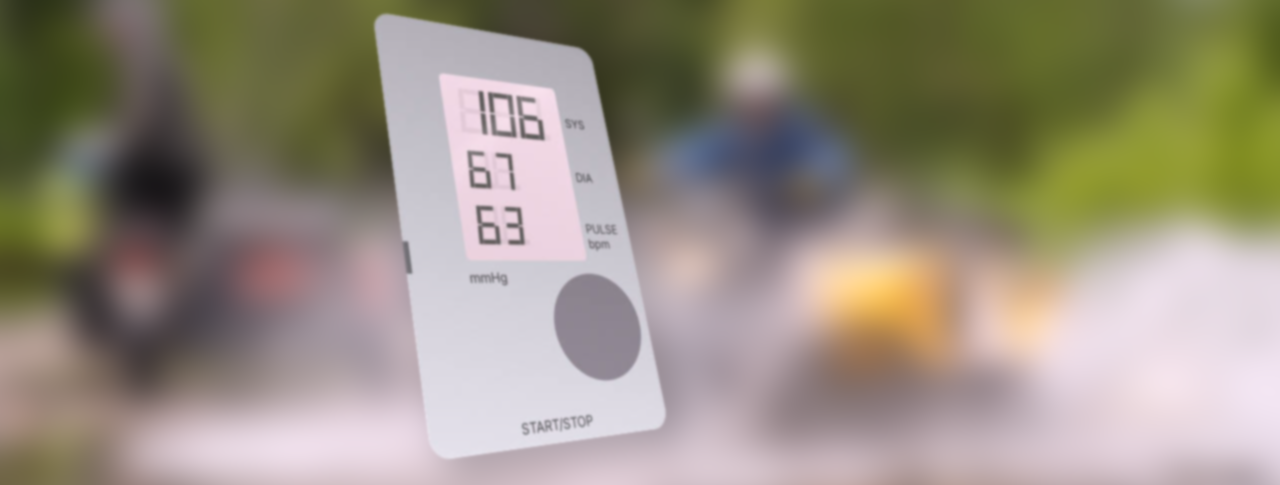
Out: mmHg 67
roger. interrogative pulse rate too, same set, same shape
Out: bpm 63
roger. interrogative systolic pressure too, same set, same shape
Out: mmHg 106
